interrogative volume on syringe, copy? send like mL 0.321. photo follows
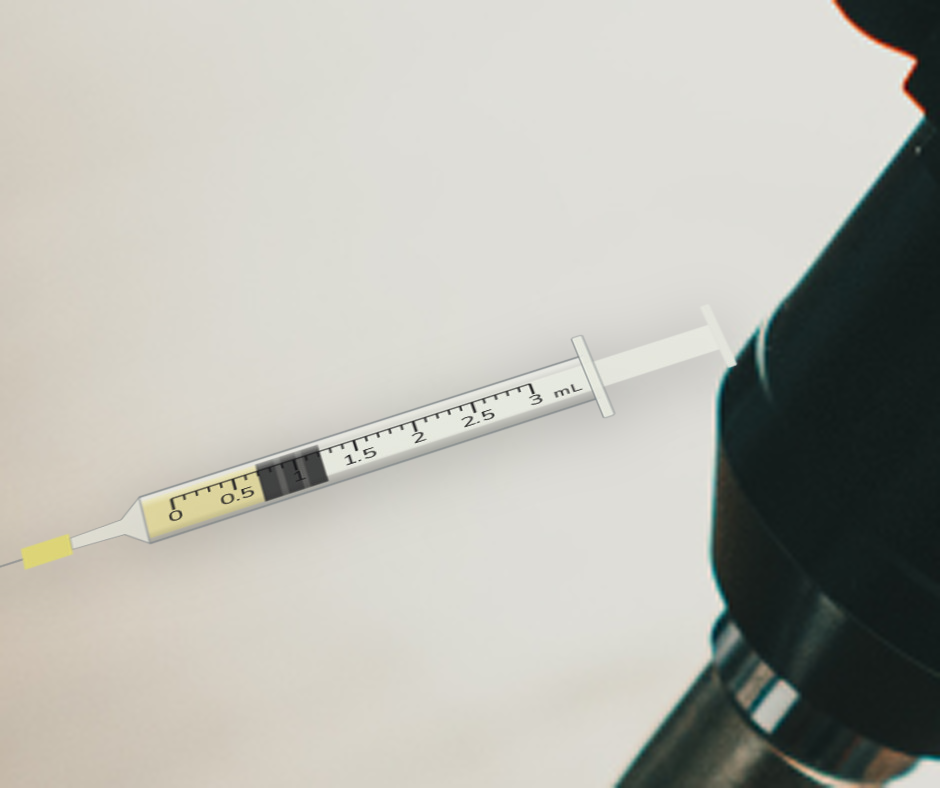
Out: mL 0.7
